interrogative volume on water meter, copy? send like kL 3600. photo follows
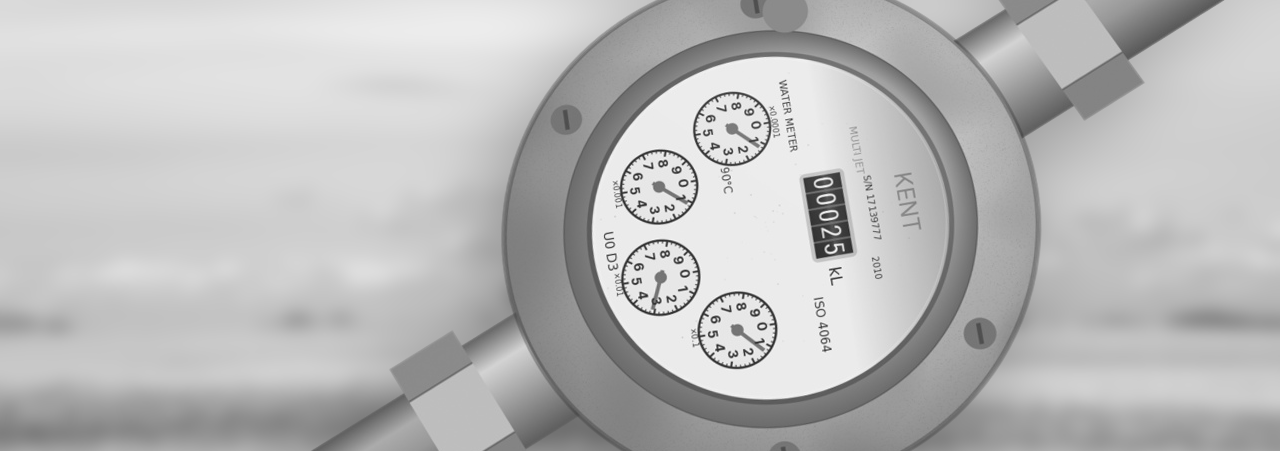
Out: kL 25.1311
